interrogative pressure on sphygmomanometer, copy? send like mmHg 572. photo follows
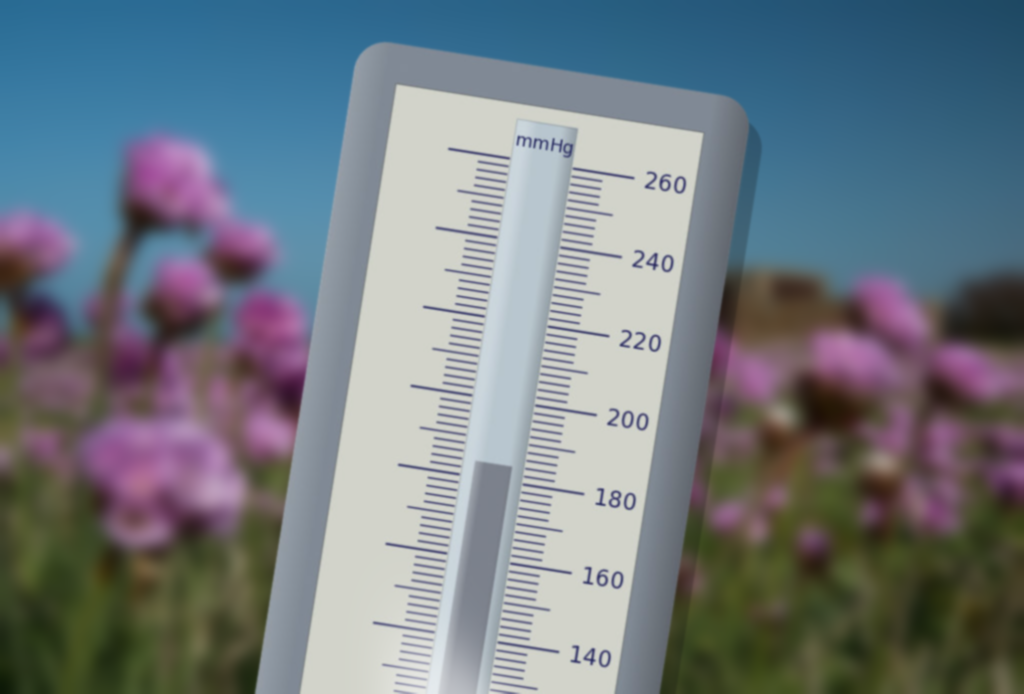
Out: mmHg 184
